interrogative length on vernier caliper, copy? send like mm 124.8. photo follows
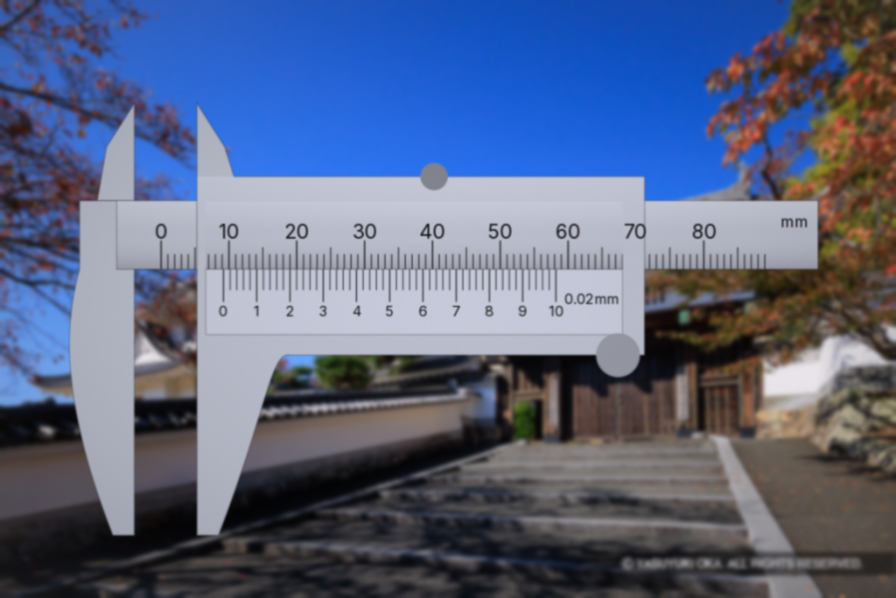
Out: mm 9.2
